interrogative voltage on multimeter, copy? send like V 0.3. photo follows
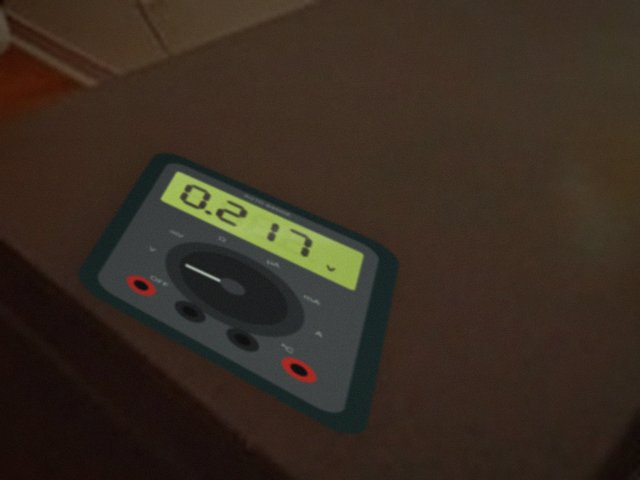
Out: V 0.217
